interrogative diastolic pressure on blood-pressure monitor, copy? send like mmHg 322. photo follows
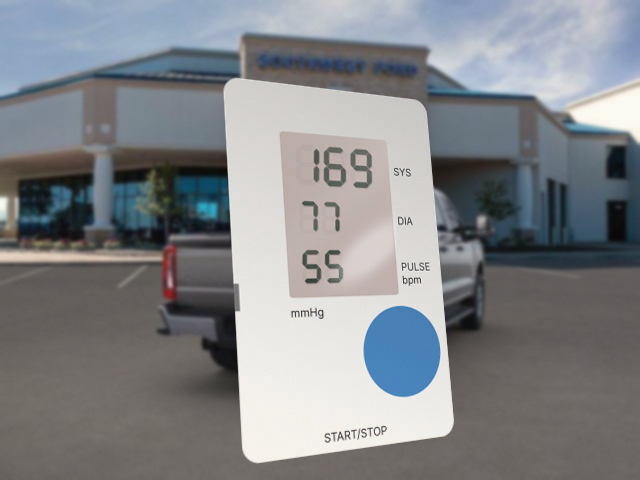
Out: mmHg 77
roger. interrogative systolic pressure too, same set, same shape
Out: mmHg 169
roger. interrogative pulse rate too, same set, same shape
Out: bpm 55
